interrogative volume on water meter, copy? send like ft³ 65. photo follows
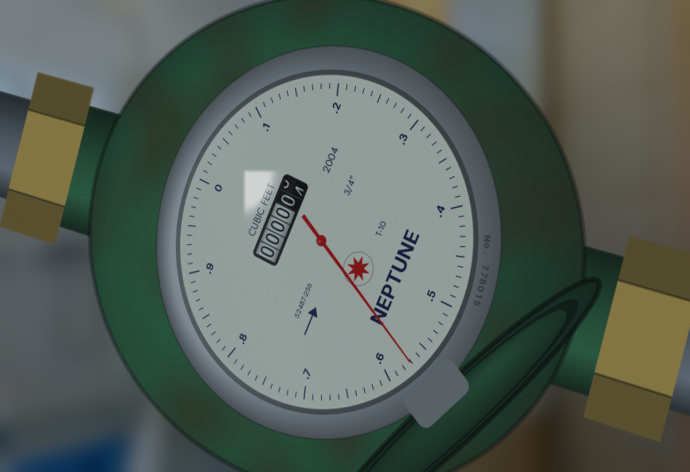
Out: ft³ 3.57
